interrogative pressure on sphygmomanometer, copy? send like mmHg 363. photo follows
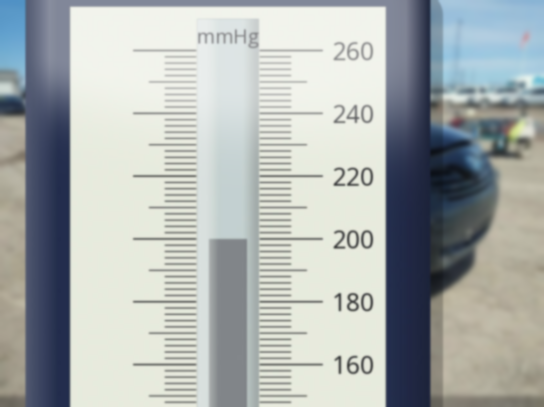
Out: mmHg 200
